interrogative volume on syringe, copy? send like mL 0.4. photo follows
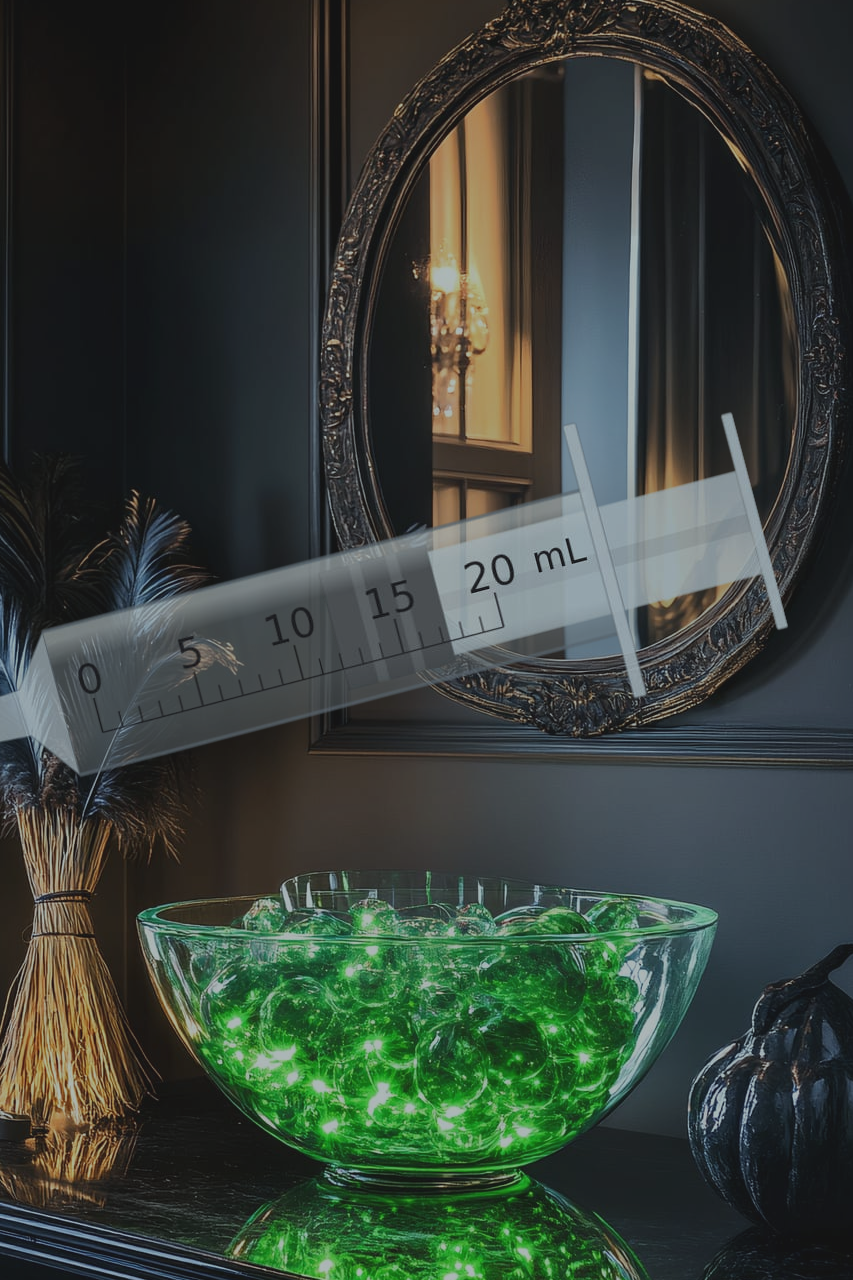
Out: mL 12
